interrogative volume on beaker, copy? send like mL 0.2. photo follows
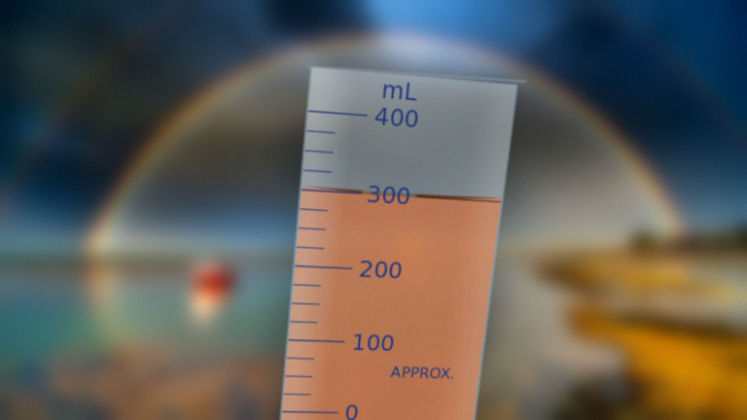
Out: mL 300
